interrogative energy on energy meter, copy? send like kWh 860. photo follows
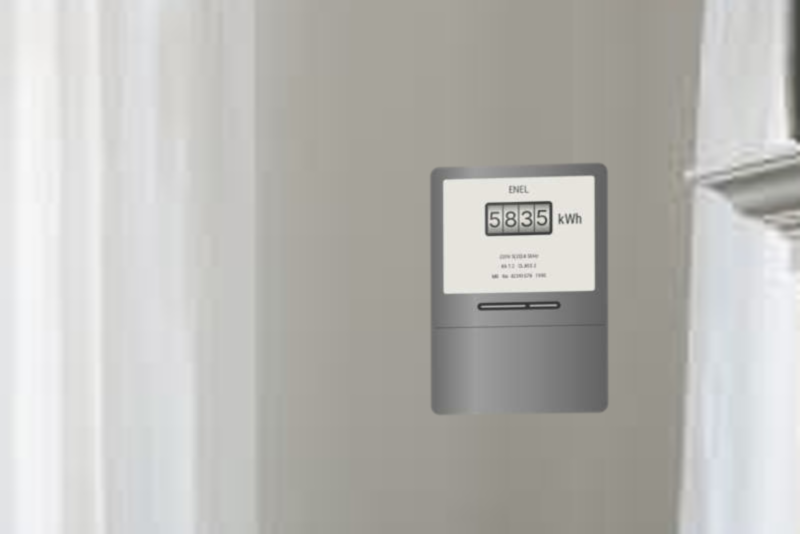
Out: kWh 5835
